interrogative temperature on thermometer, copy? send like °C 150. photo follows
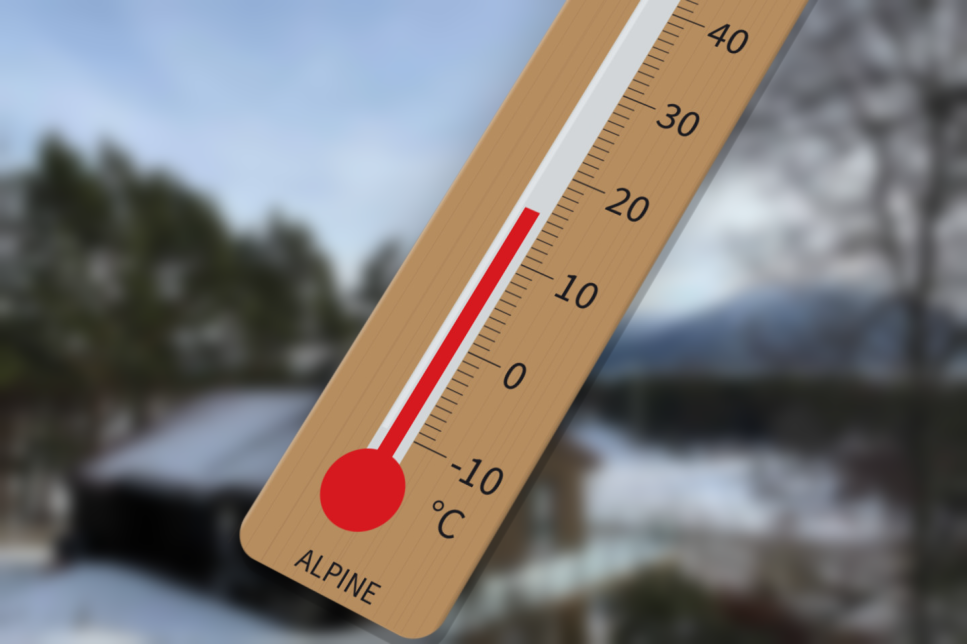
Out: °C 15.5
